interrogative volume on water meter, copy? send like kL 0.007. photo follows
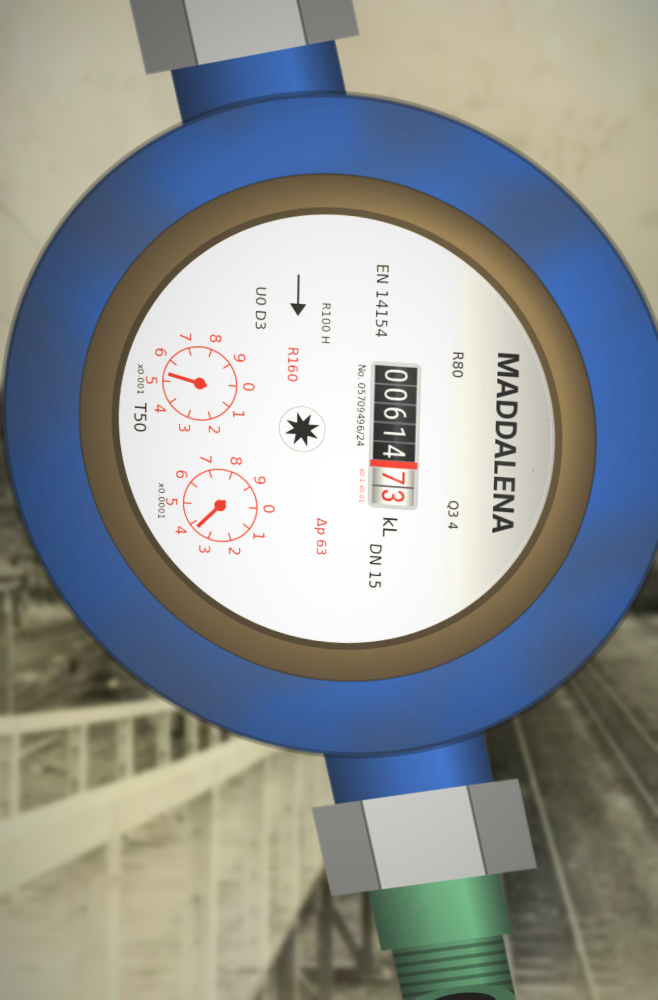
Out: kL 614.7353
